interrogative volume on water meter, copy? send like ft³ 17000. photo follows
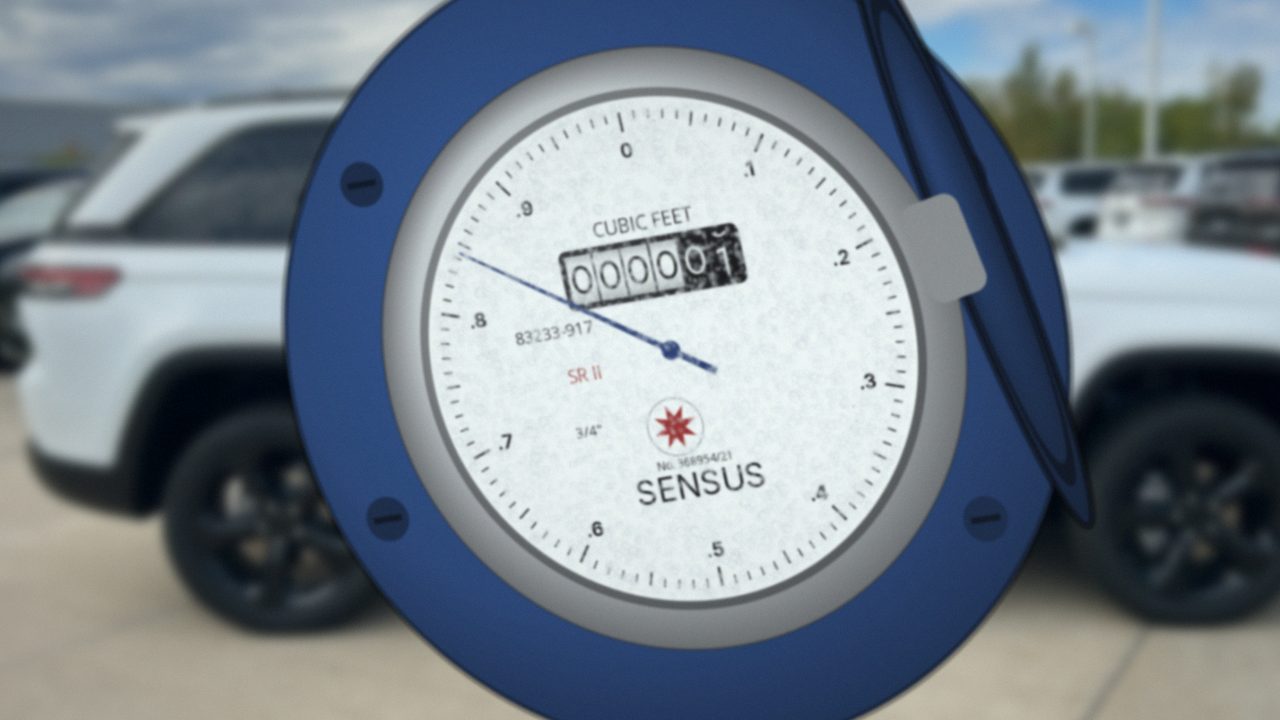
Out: ft³ 0.84
